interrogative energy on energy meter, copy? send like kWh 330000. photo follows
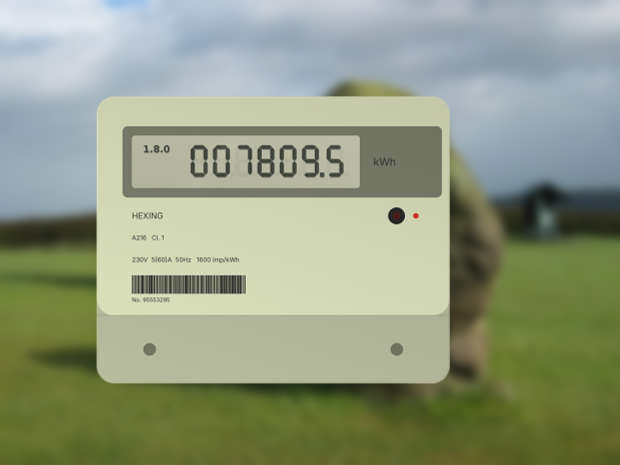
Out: kWh 7809.5
